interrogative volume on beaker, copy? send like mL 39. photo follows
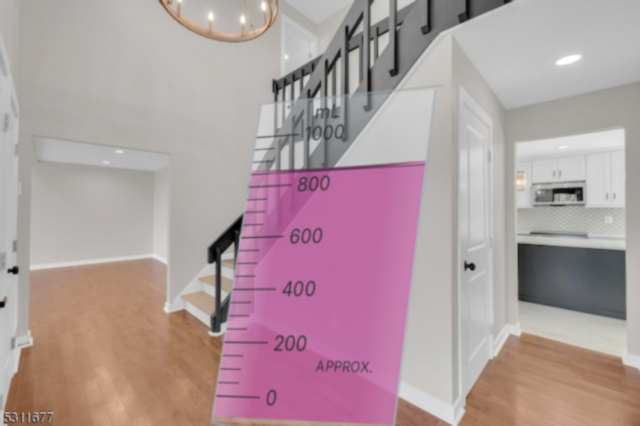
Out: mL 850
